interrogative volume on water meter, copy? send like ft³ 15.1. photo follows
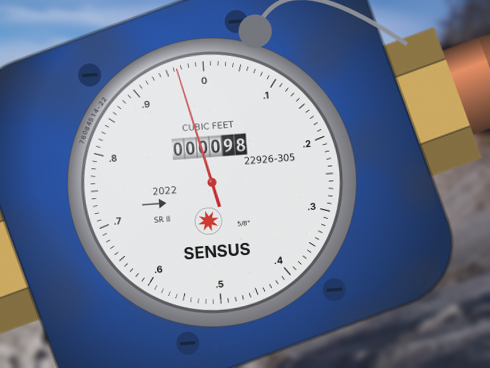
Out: ft³ 97.96
